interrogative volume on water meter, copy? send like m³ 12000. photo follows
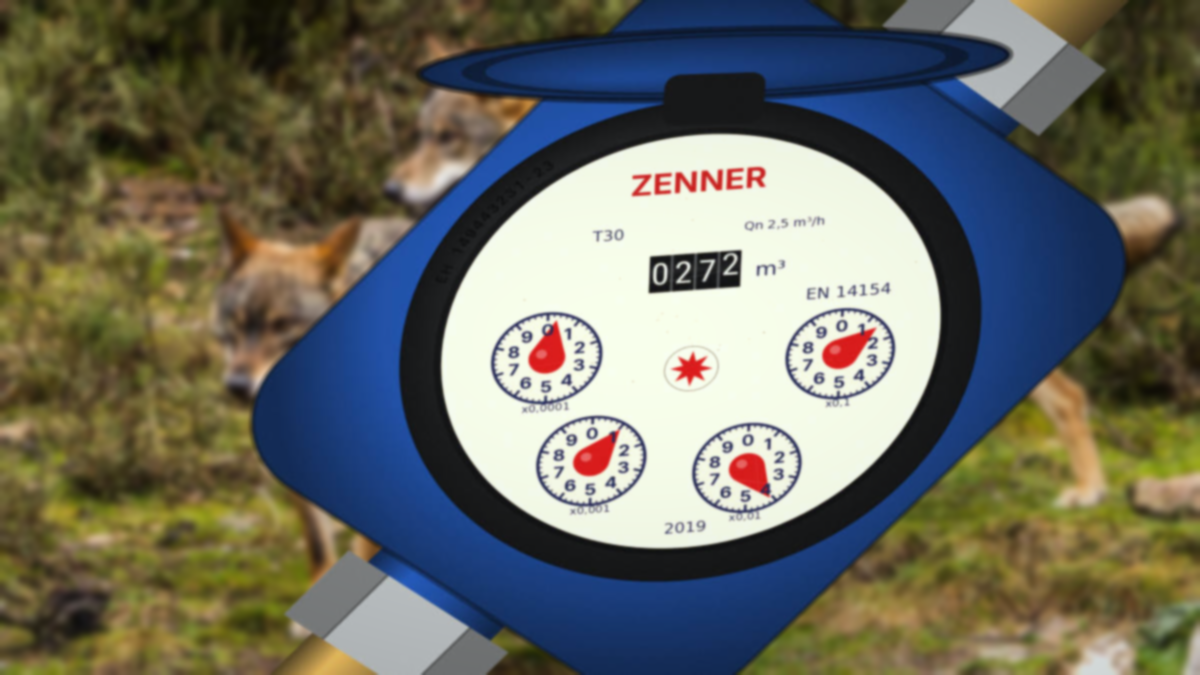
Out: m³ 272.1410
